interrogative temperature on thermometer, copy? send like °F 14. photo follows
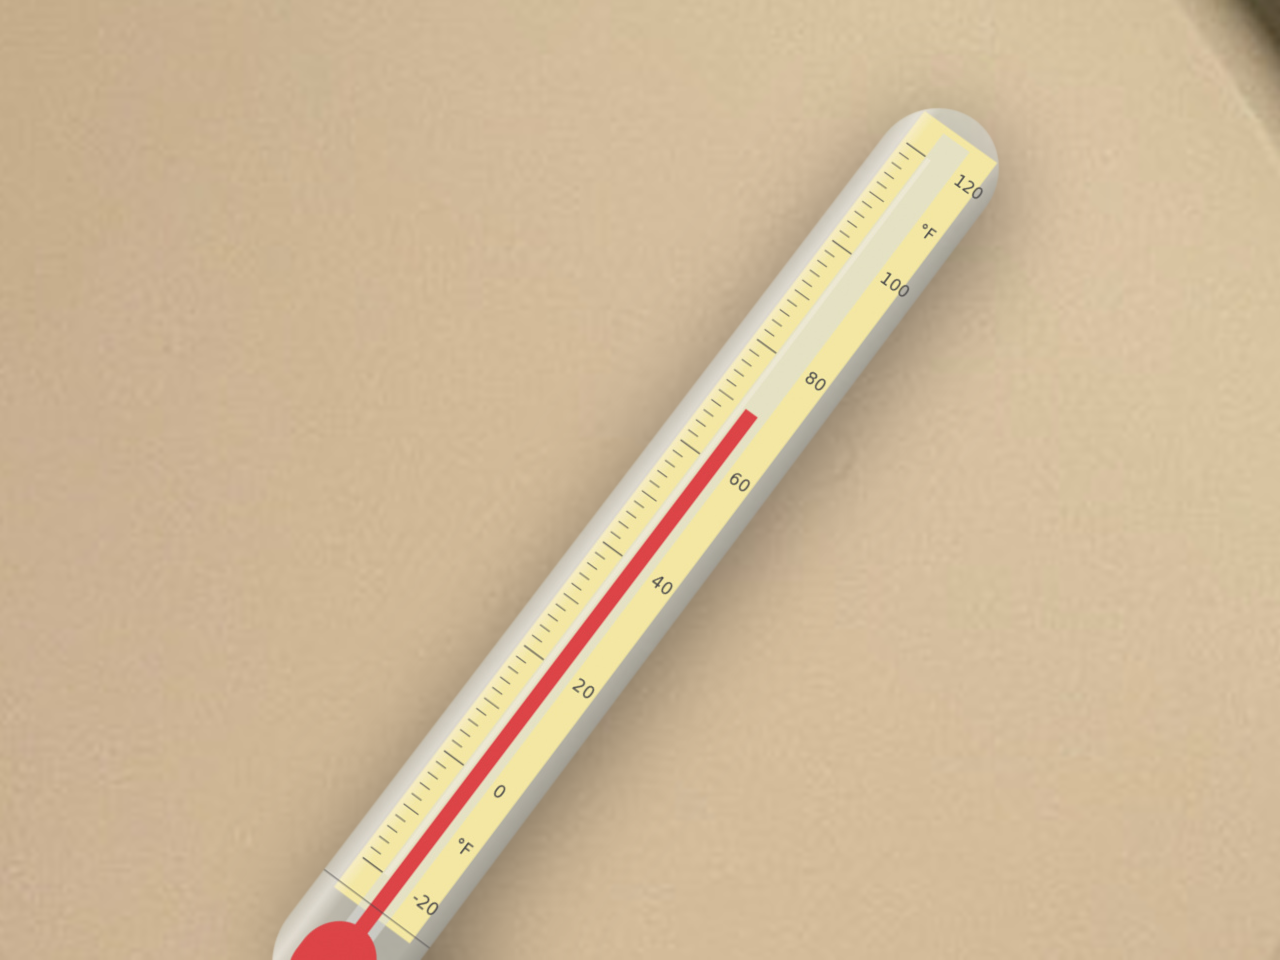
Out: °F 70
